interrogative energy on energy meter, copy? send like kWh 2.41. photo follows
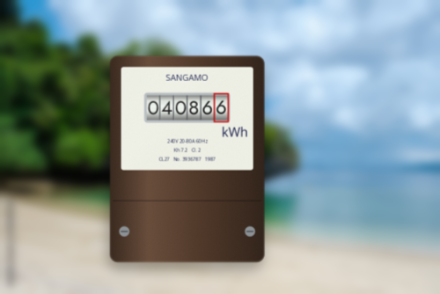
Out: kWh 4086.6
